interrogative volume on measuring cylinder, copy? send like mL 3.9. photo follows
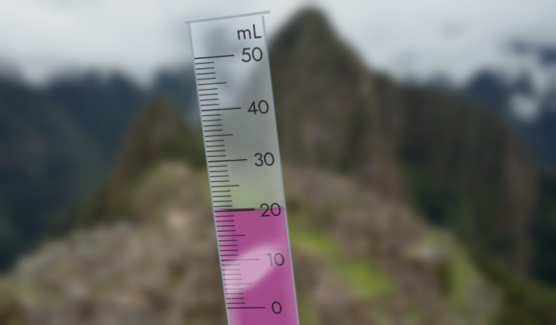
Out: mL 20
